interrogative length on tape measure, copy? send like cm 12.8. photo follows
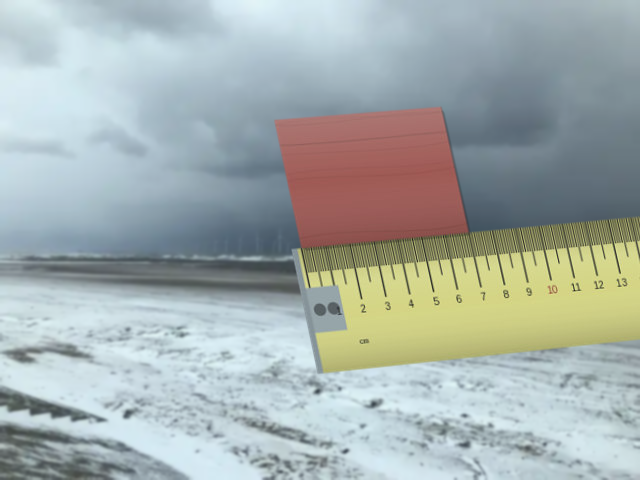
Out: cm 7
